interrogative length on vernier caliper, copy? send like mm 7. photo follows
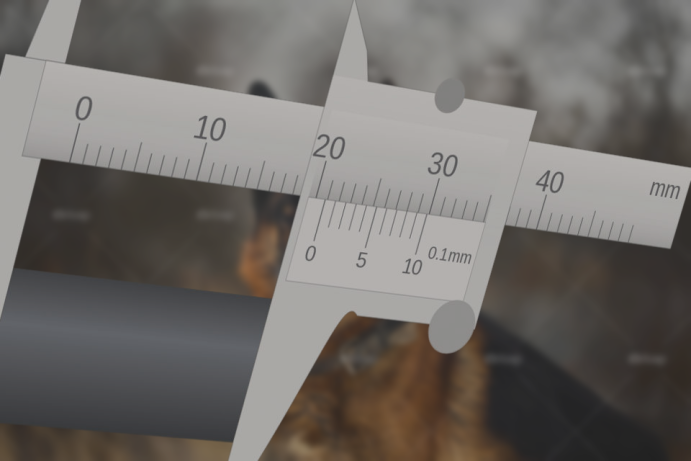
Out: mm 20.8
